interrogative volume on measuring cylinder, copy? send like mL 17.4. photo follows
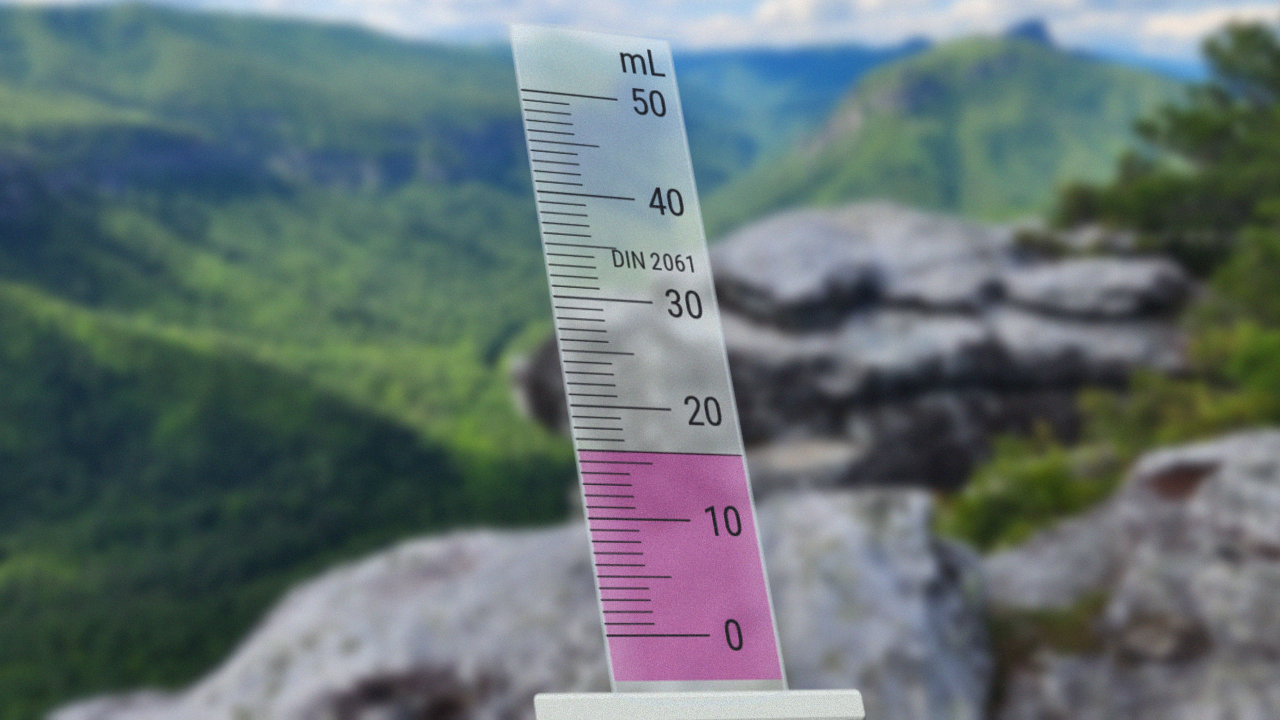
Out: mL 16
